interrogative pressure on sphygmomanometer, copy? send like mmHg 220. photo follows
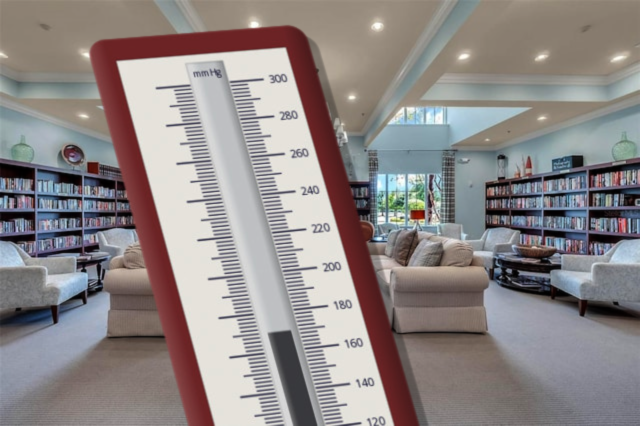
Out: mmHg 170
